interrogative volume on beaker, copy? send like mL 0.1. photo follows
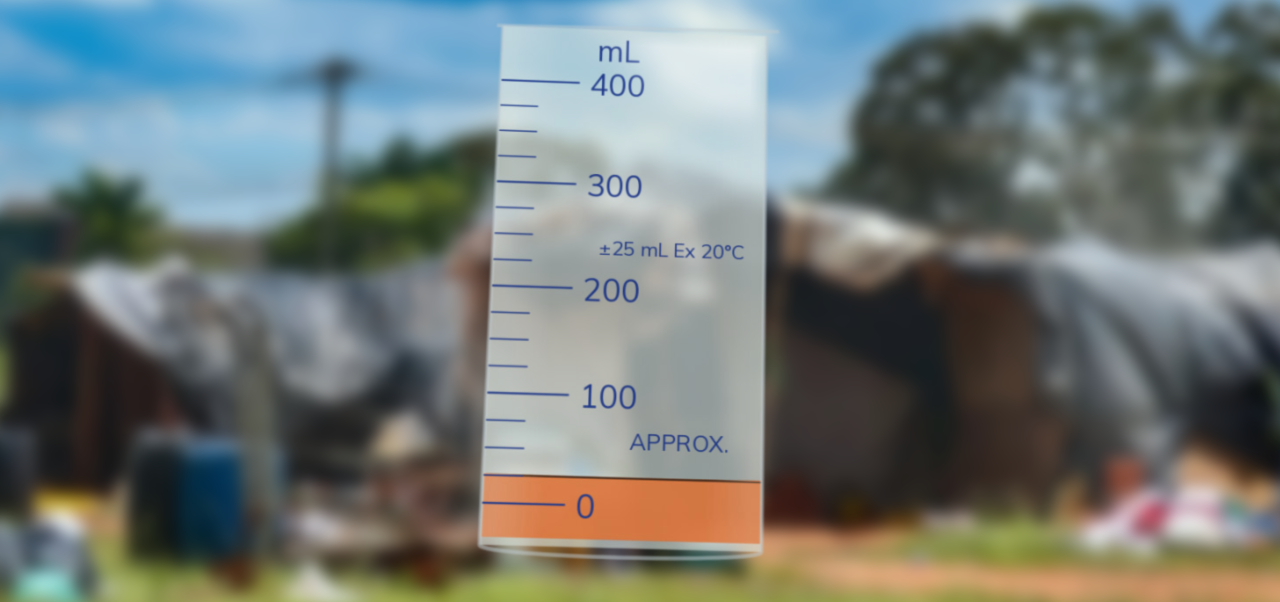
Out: mL 25
